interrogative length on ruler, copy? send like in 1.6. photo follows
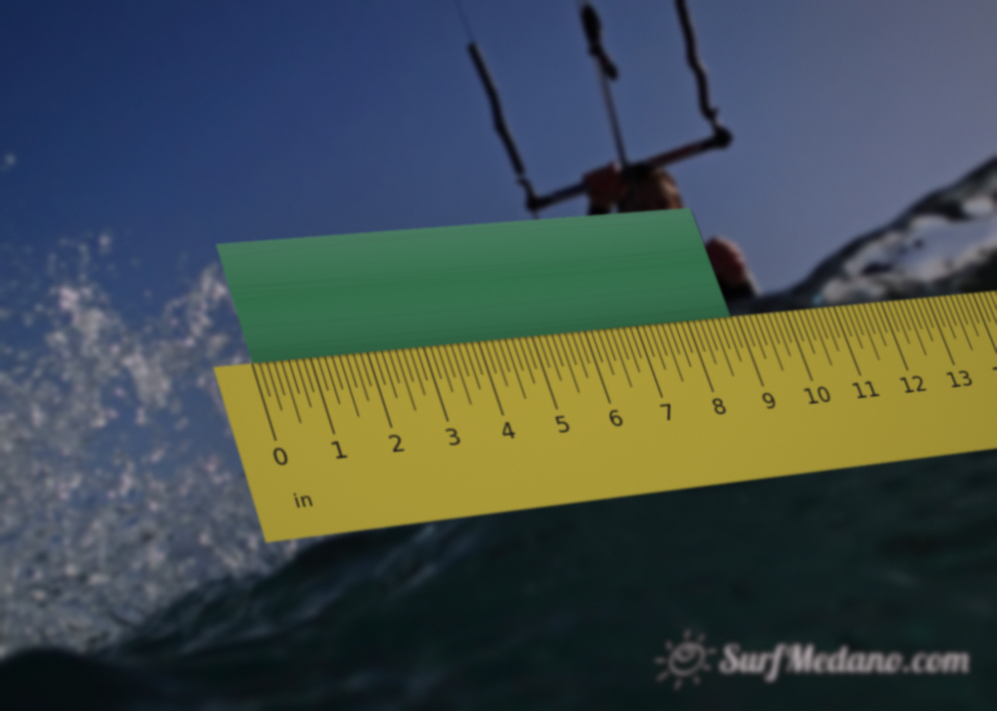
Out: in 8.875
